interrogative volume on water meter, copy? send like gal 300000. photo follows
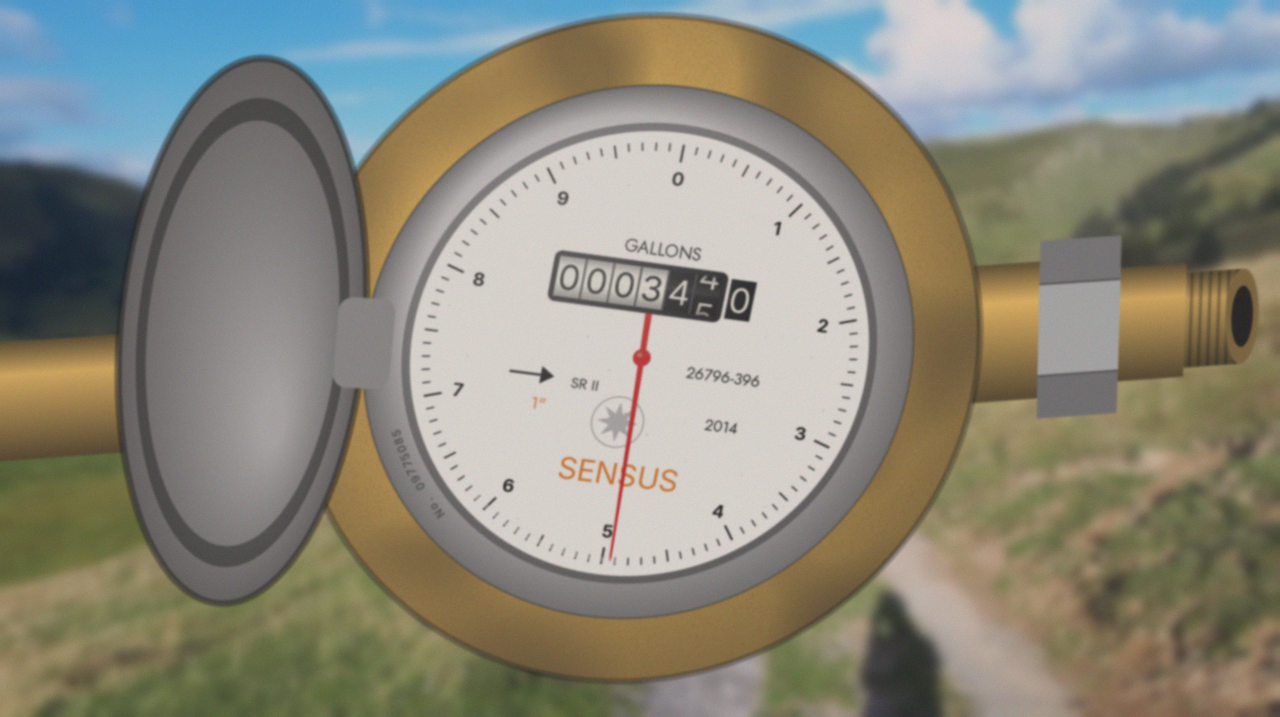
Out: gal 3444.9
